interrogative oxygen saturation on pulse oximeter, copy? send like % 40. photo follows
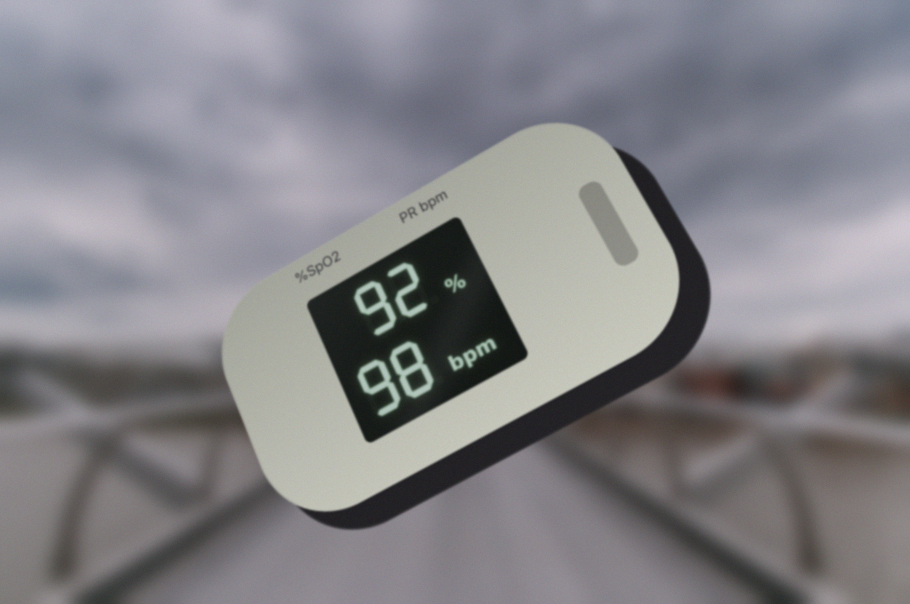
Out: % 92
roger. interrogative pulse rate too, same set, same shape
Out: bpm 98
